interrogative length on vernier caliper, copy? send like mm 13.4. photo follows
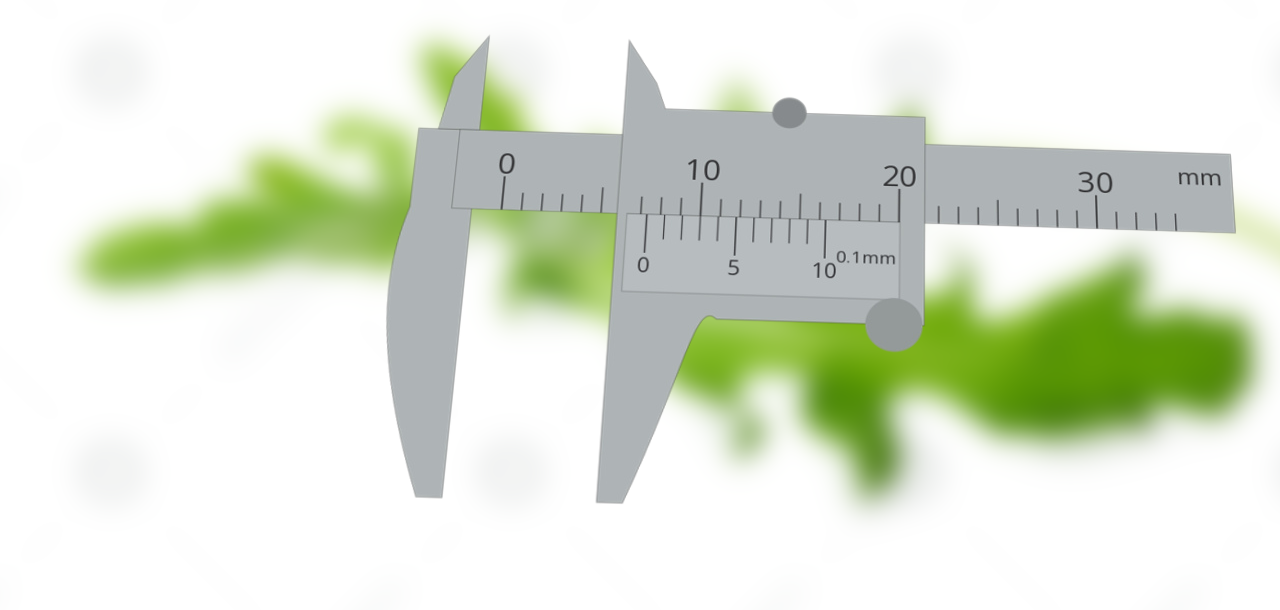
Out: mm 7.3
